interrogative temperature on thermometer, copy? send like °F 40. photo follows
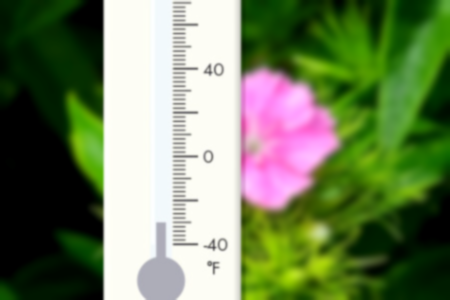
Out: °F -30
